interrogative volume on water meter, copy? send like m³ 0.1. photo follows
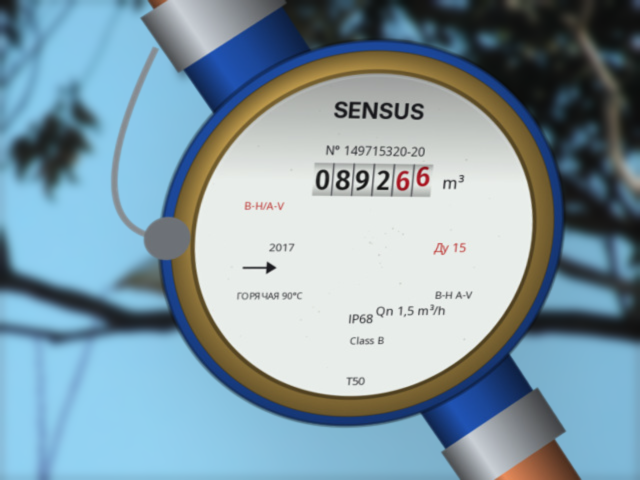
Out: m³ 892.66
